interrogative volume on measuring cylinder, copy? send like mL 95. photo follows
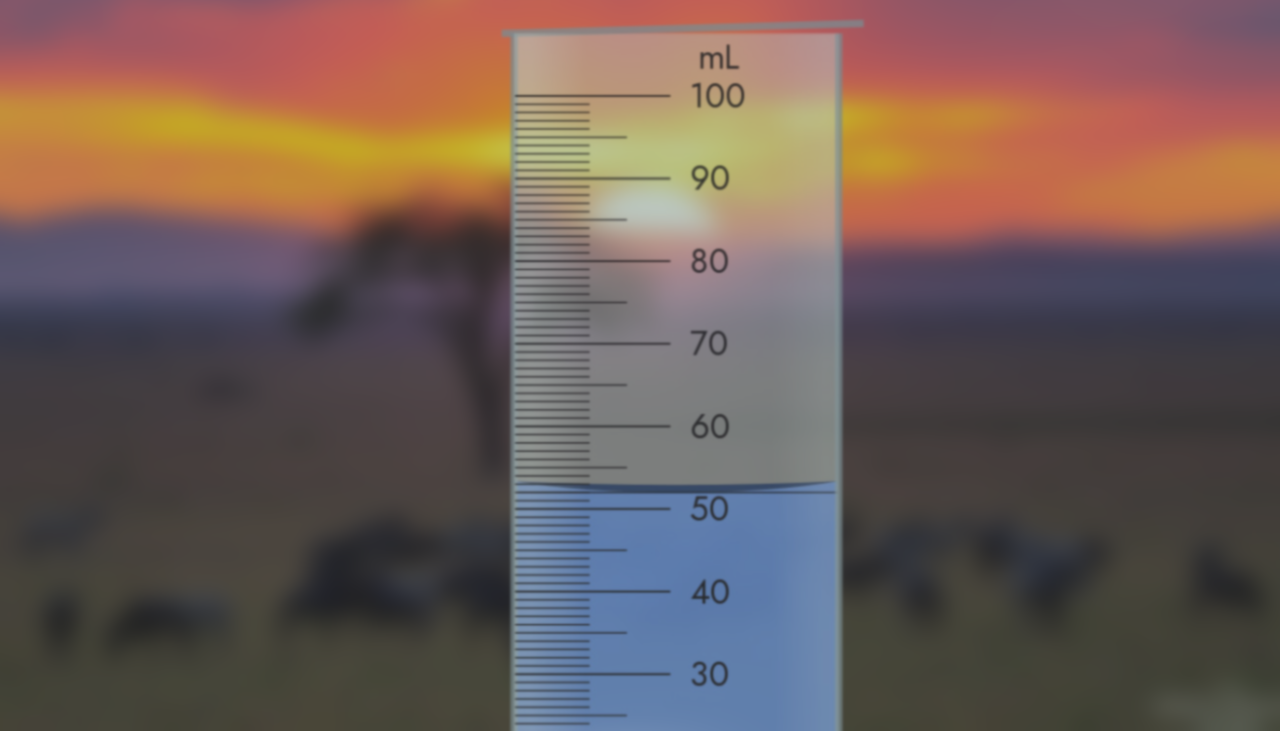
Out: mL 52
